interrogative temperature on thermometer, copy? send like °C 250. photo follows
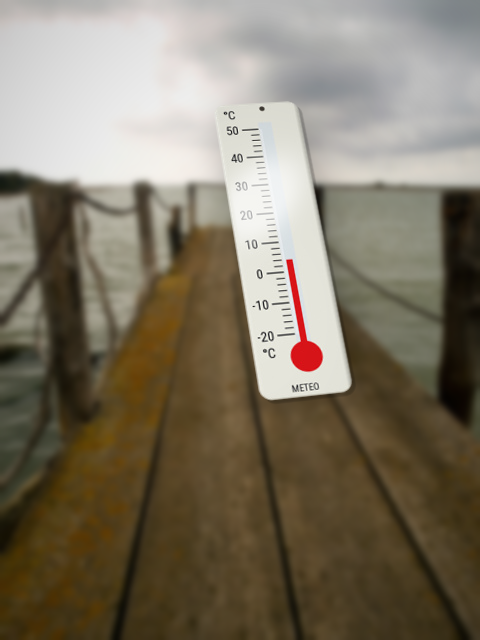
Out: °C 4
